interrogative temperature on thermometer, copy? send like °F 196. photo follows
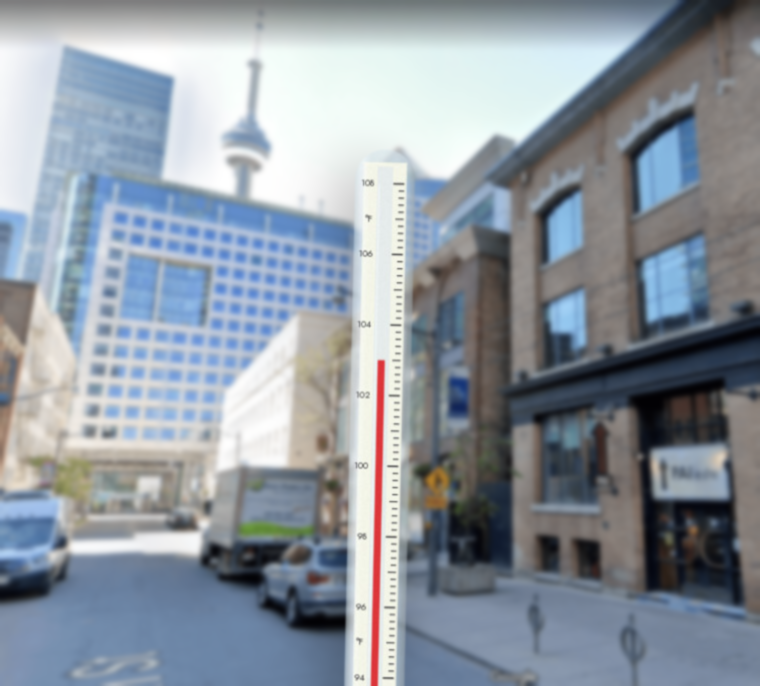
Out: °F 103
